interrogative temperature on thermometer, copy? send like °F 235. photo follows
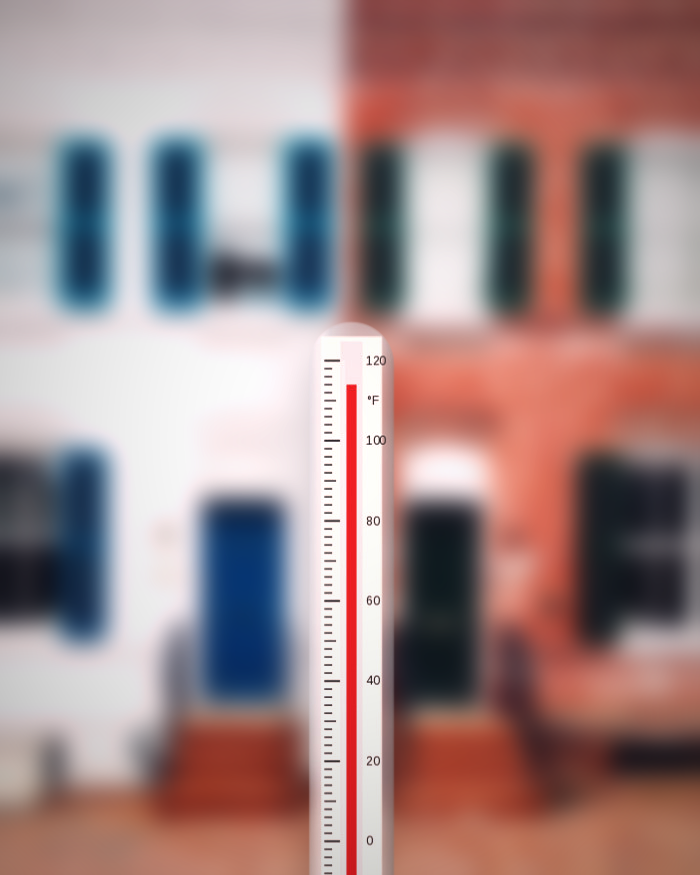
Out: °F 114
